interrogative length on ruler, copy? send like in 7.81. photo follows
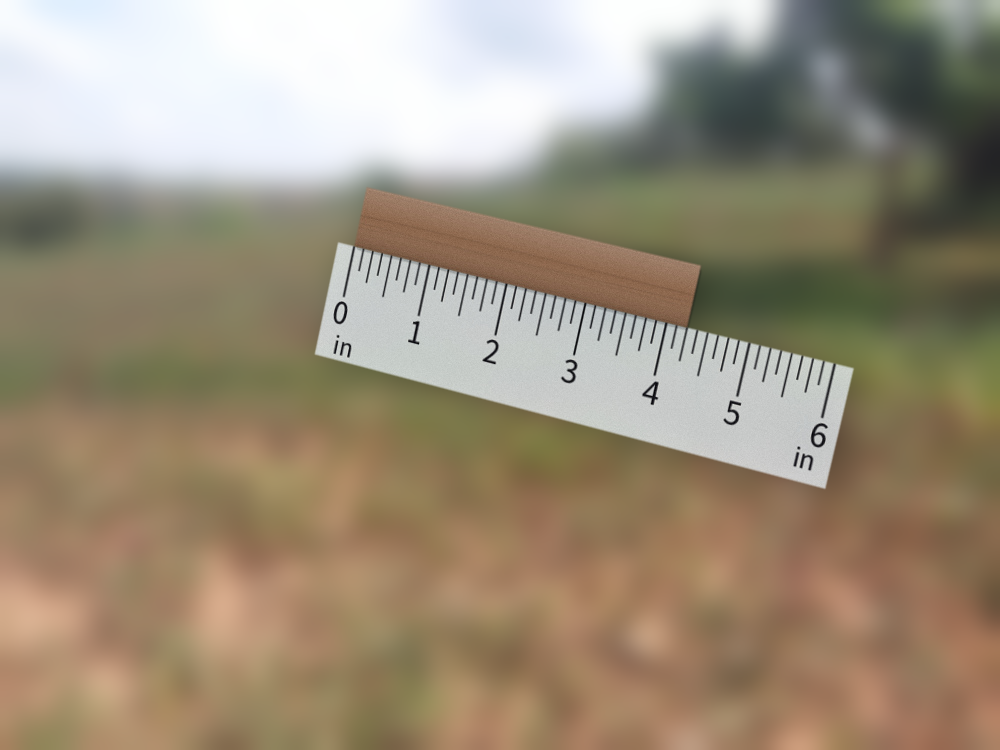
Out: in 4.25
